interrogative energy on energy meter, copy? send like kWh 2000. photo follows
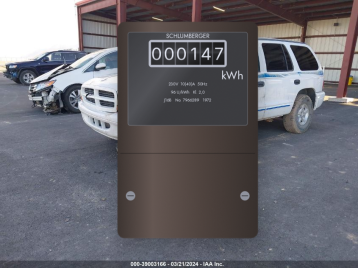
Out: kWh 147
